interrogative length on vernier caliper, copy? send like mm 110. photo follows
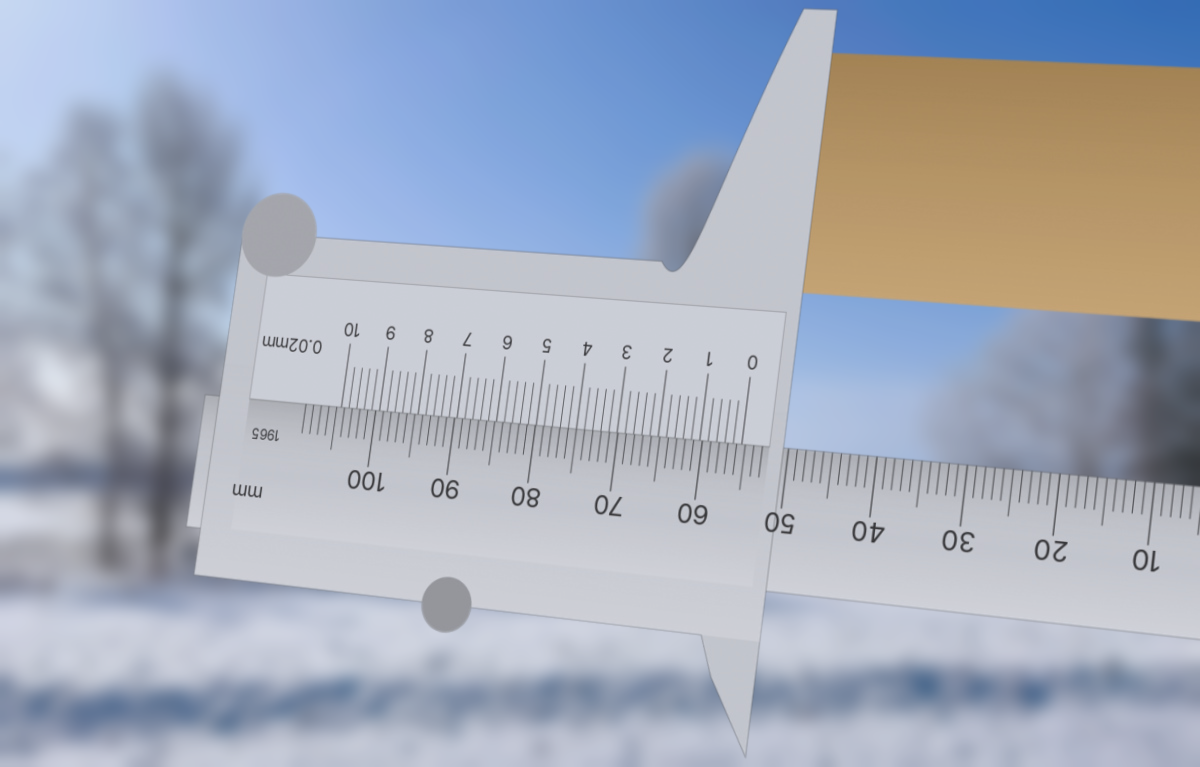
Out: mm 55.4
